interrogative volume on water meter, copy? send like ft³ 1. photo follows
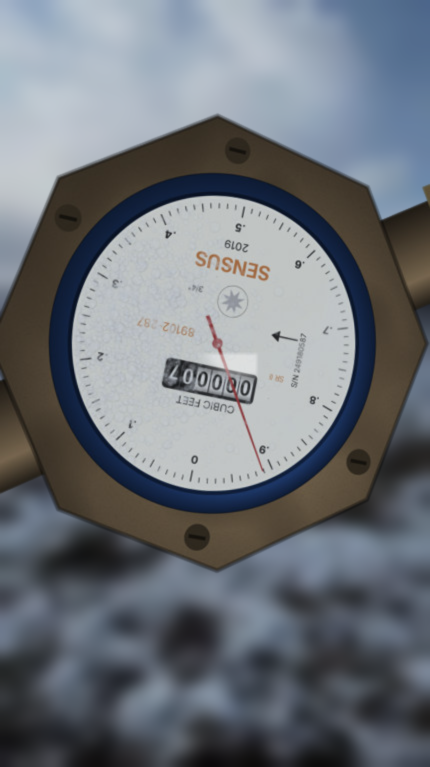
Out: ft³ 6.91
